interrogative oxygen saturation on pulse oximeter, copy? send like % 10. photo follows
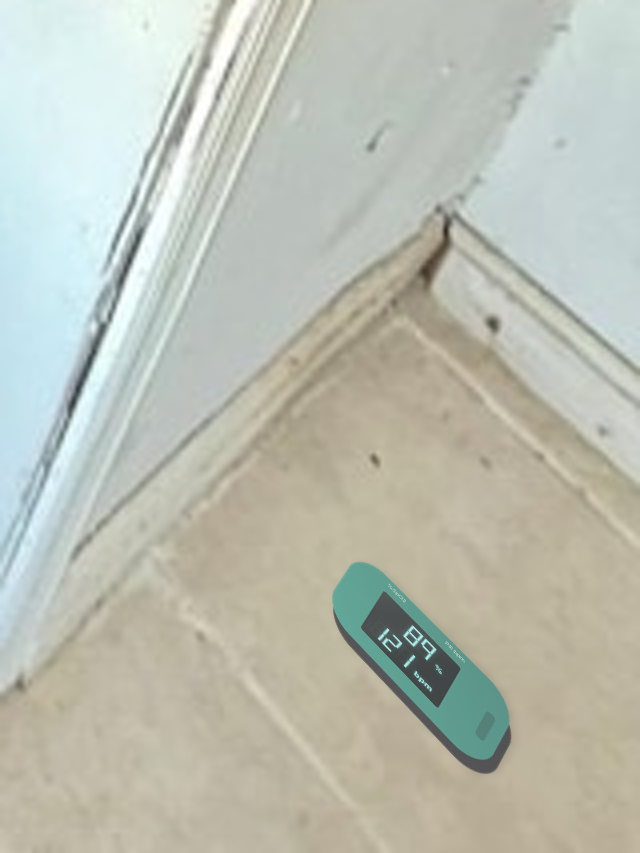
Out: % 89
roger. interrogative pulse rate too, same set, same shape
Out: bpm 121
